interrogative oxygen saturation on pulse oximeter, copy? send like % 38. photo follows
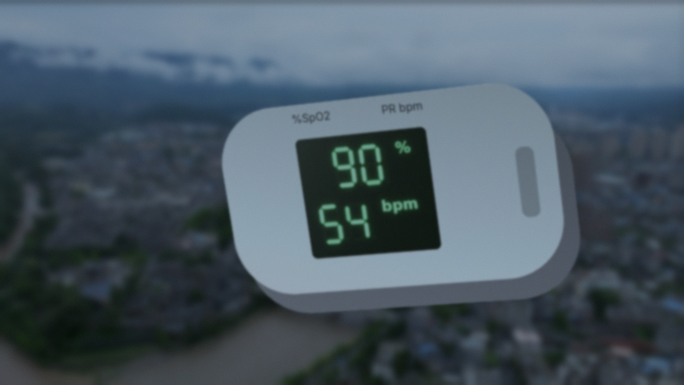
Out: % 90
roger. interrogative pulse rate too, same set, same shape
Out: bpm 54
